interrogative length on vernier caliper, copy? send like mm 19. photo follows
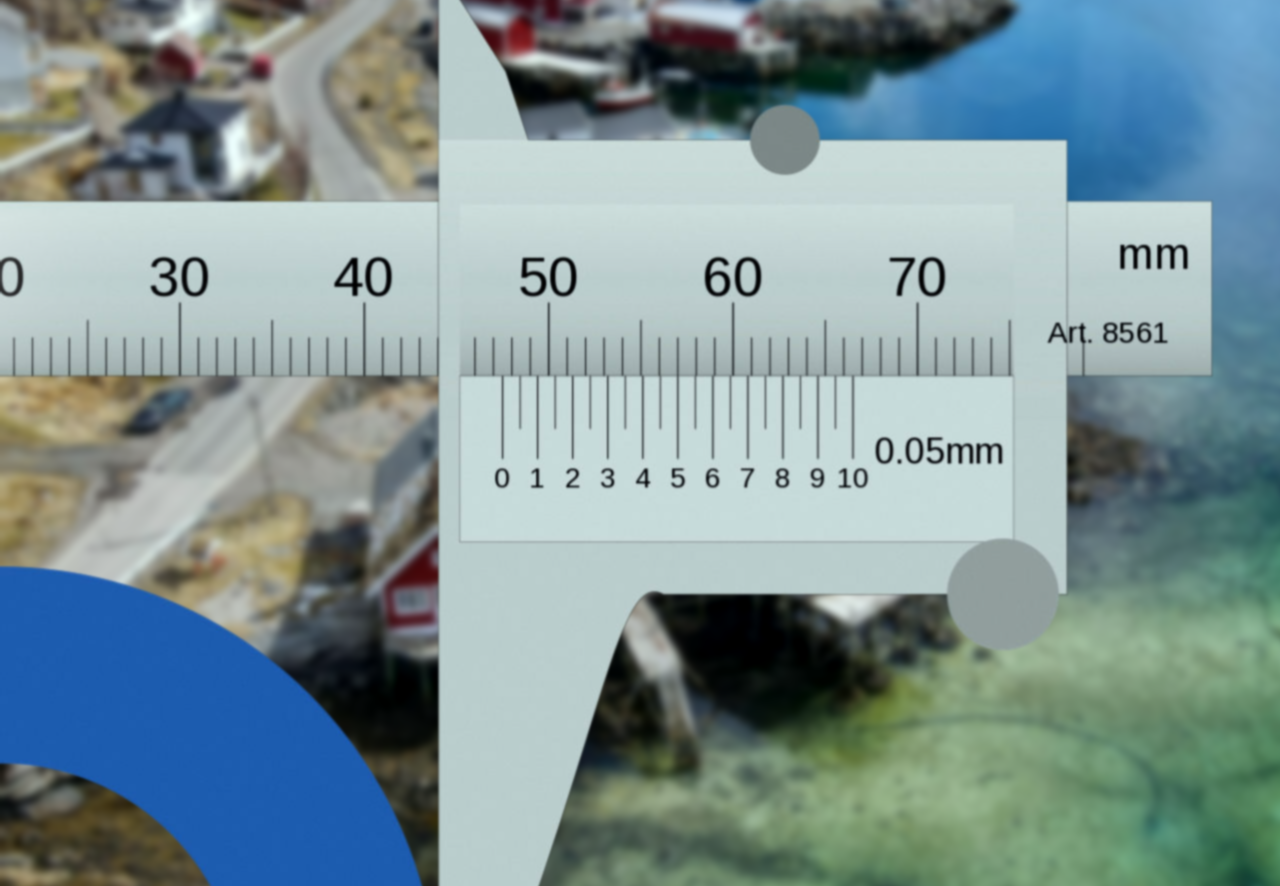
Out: mm 47.5
